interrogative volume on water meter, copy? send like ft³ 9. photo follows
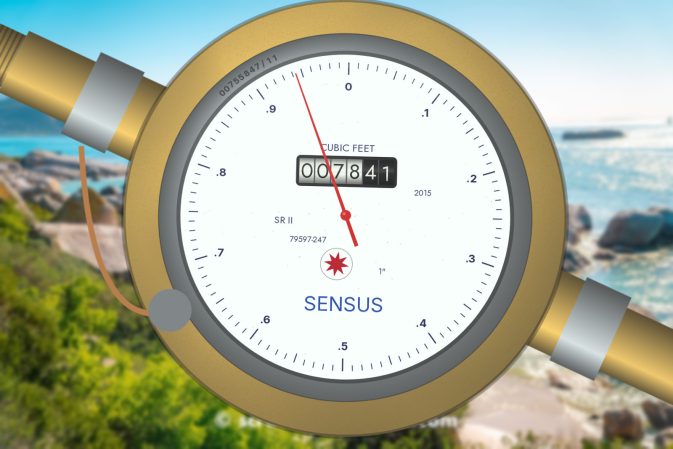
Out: ft³ 7840.94
